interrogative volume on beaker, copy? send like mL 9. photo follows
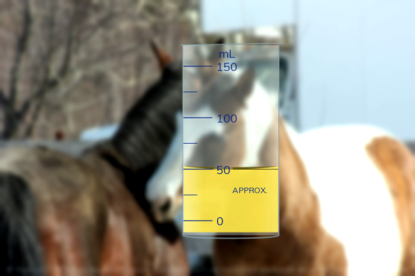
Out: mL 50
